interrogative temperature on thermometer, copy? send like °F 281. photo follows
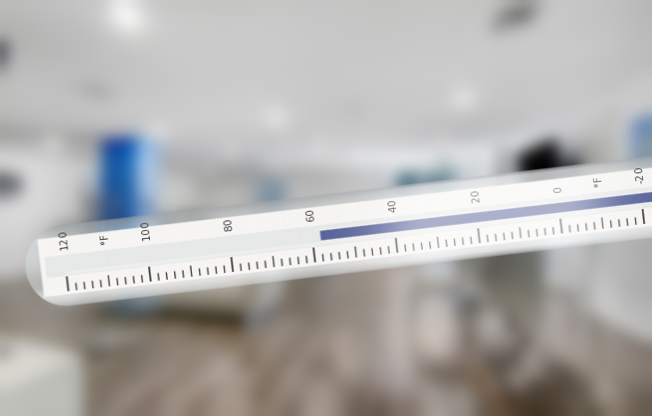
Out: °F 58
